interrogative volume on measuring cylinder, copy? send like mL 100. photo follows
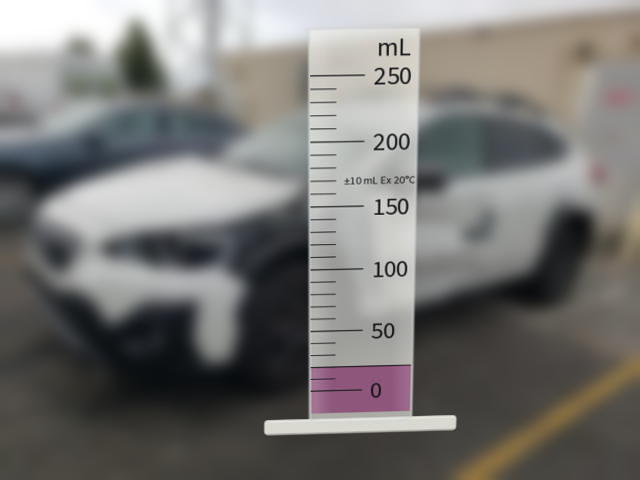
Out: mL 20
